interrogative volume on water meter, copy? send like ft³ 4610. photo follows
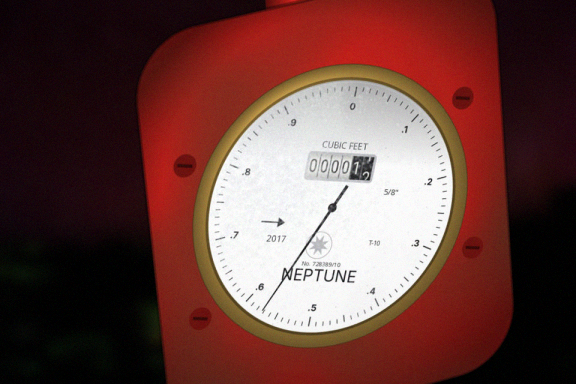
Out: ft³ 11.57
